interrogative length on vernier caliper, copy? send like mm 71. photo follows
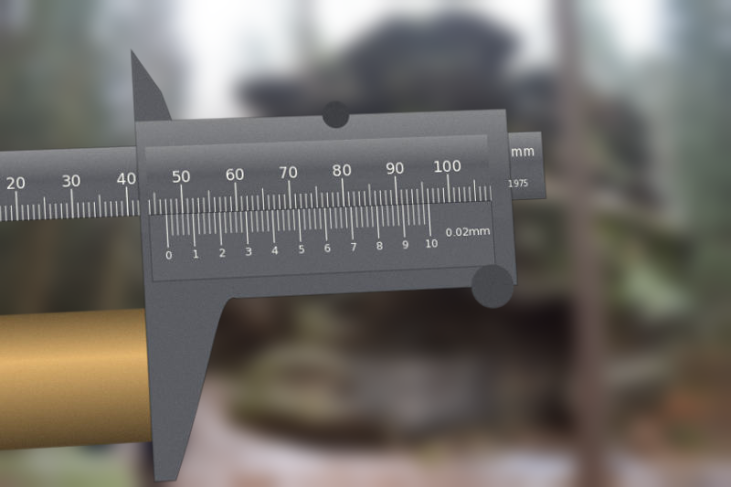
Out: mm 47.0
